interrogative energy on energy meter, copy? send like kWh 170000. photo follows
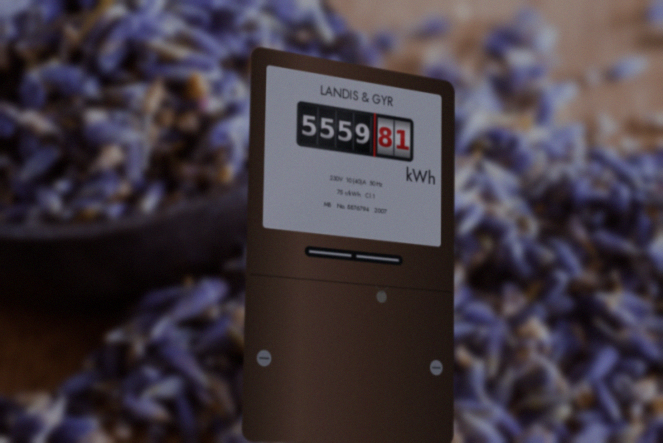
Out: kWh 5559.81
